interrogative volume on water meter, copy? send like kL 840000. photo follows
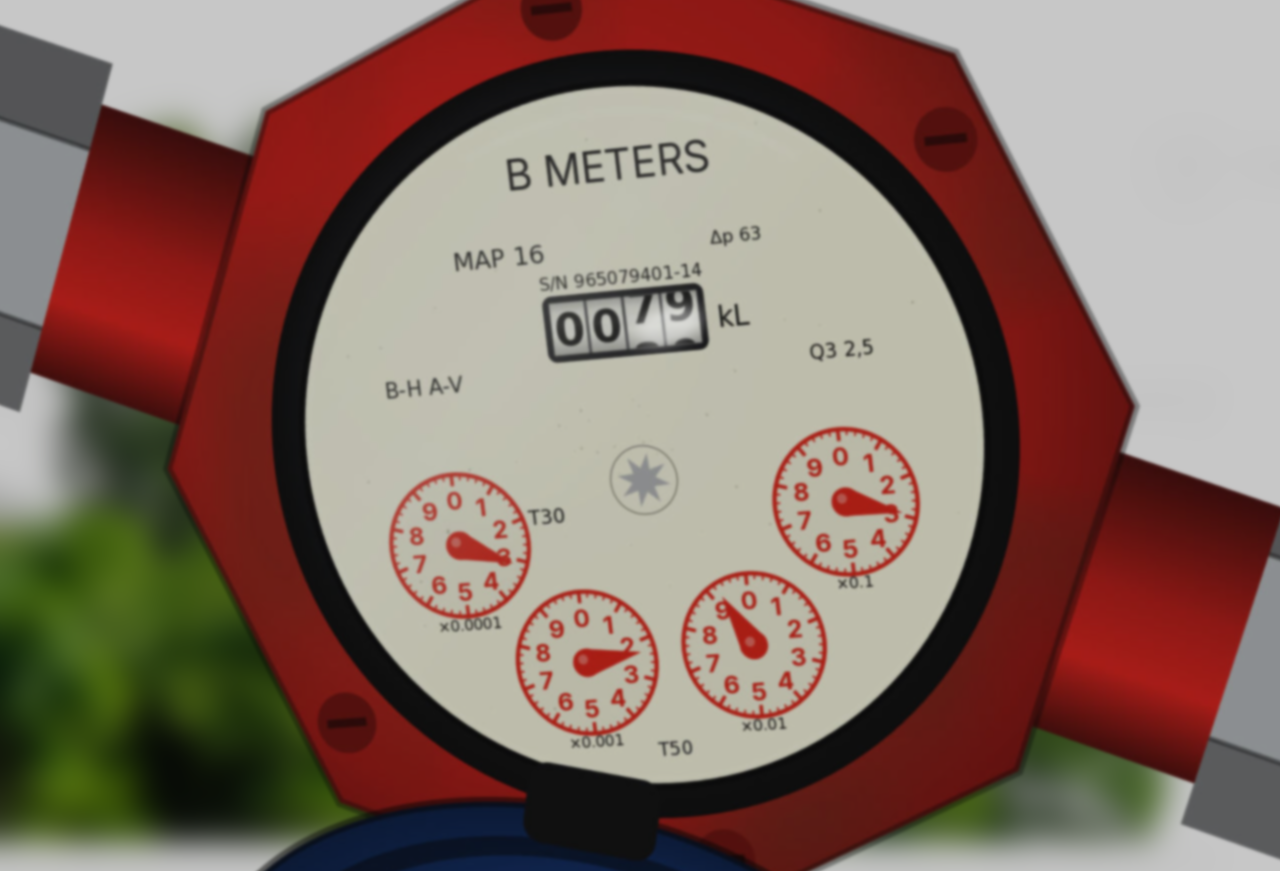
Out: kL 79.2923
